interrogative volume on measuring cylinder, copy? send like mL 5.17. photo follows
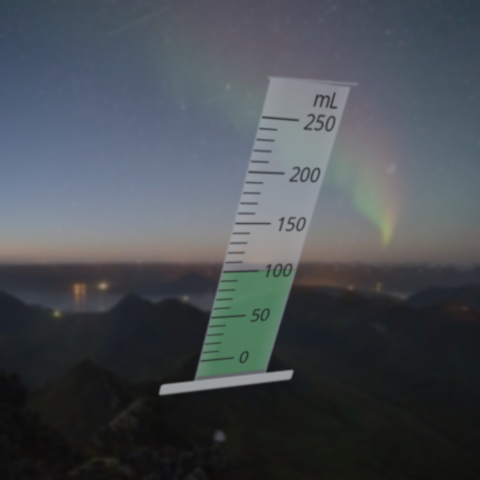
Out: mL 100
